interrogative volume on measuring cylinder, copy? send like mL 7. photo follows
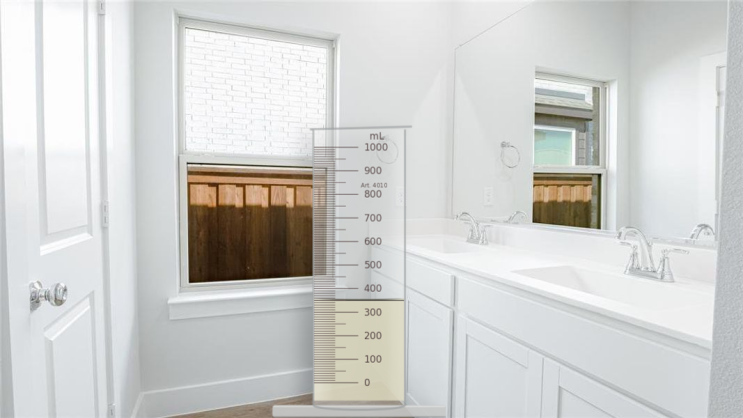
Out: mL 350
